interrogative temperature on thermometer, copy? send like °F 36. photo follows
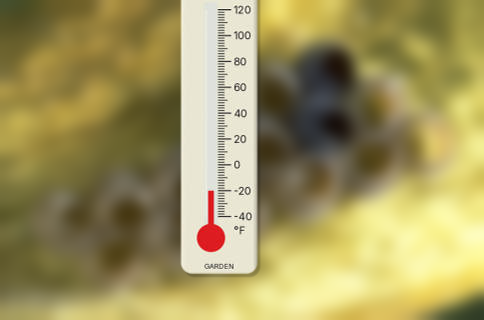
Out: °F -20
